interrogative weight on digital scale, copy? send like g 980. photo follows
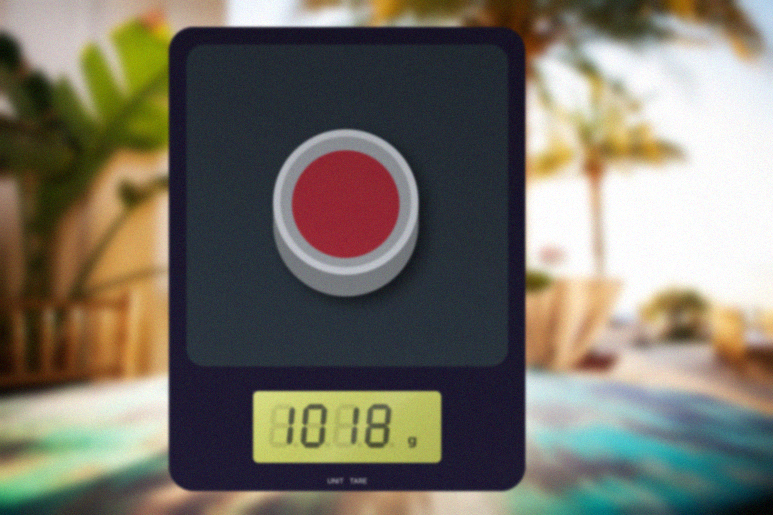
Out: g 1018
